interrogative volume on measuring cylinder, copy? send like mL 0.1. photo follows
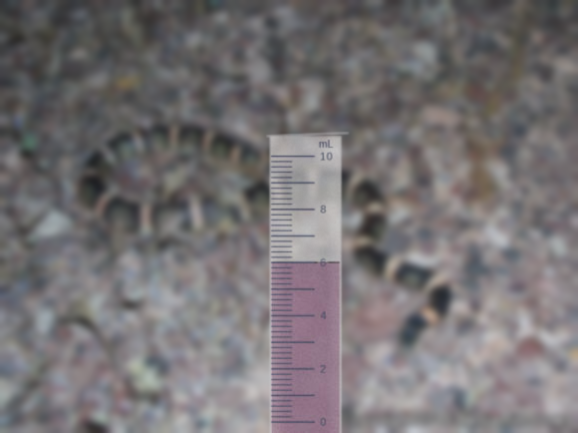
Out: mL 6
